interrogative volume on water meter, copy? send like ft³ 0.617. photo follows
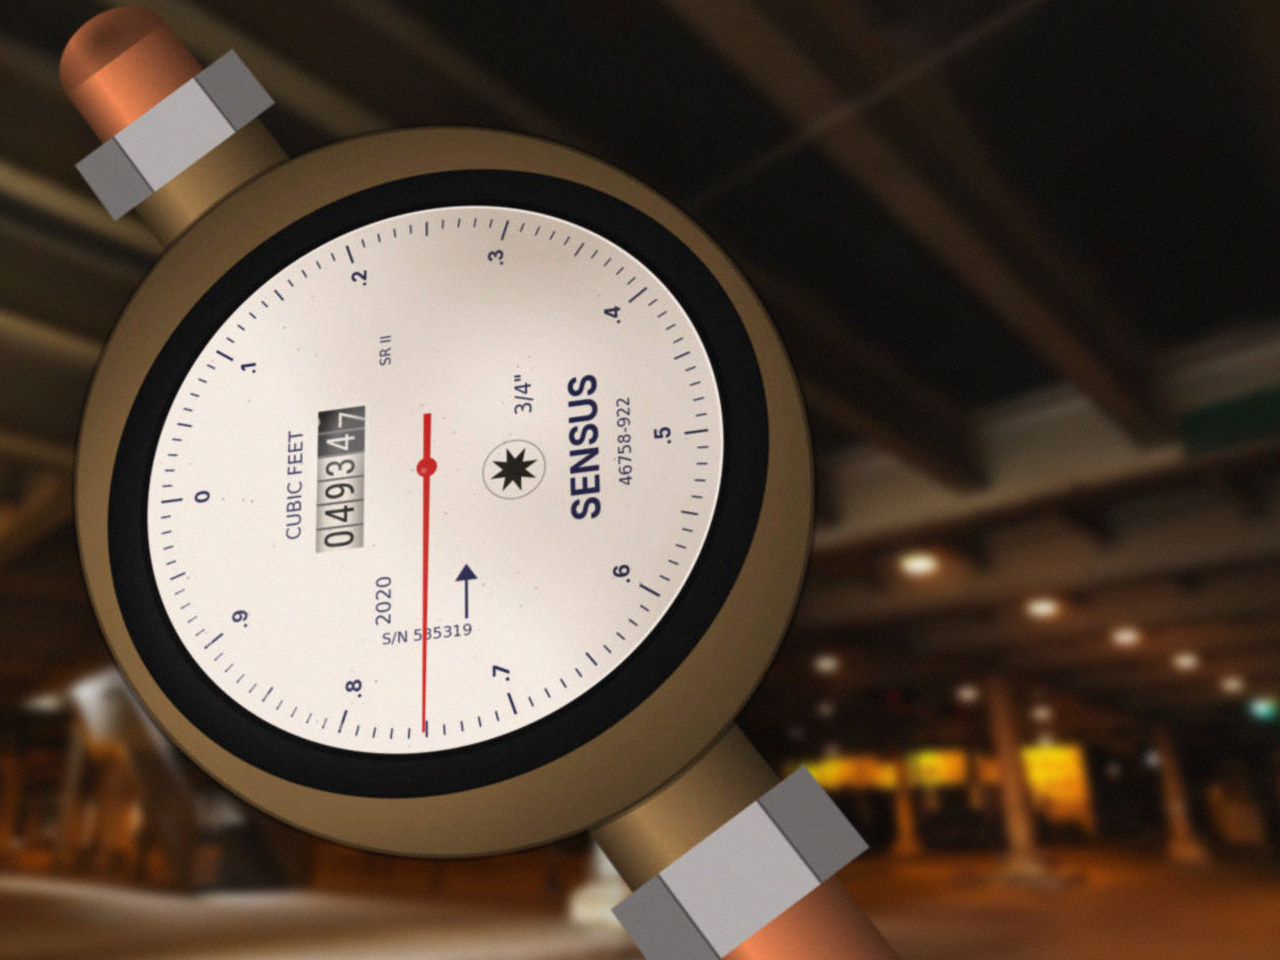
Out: ft³ 49346.75
